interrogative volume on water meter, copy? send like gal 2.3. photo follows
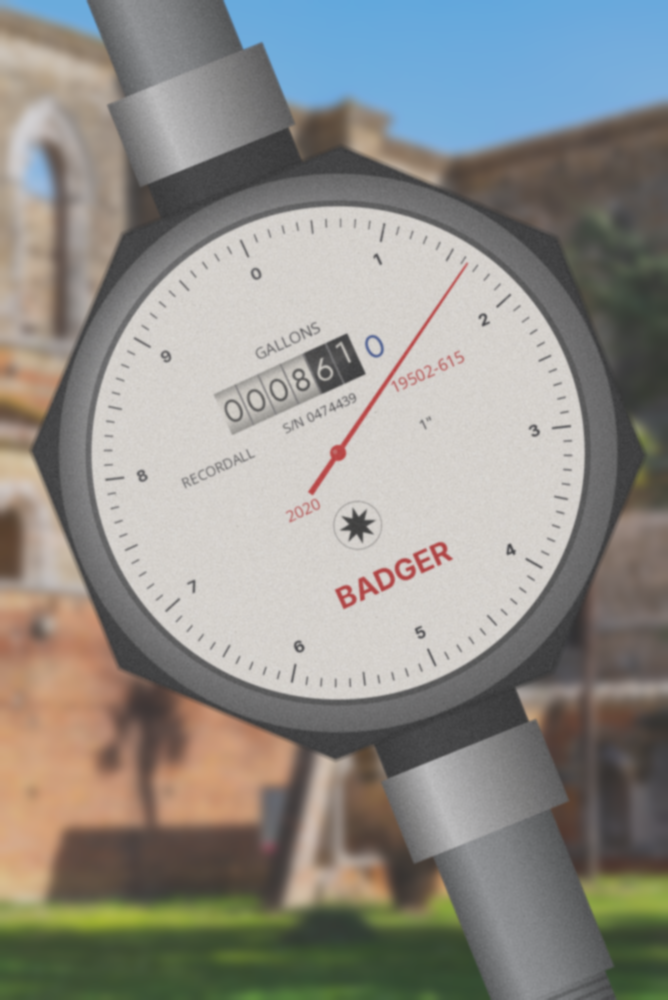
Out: gal 8611.6
